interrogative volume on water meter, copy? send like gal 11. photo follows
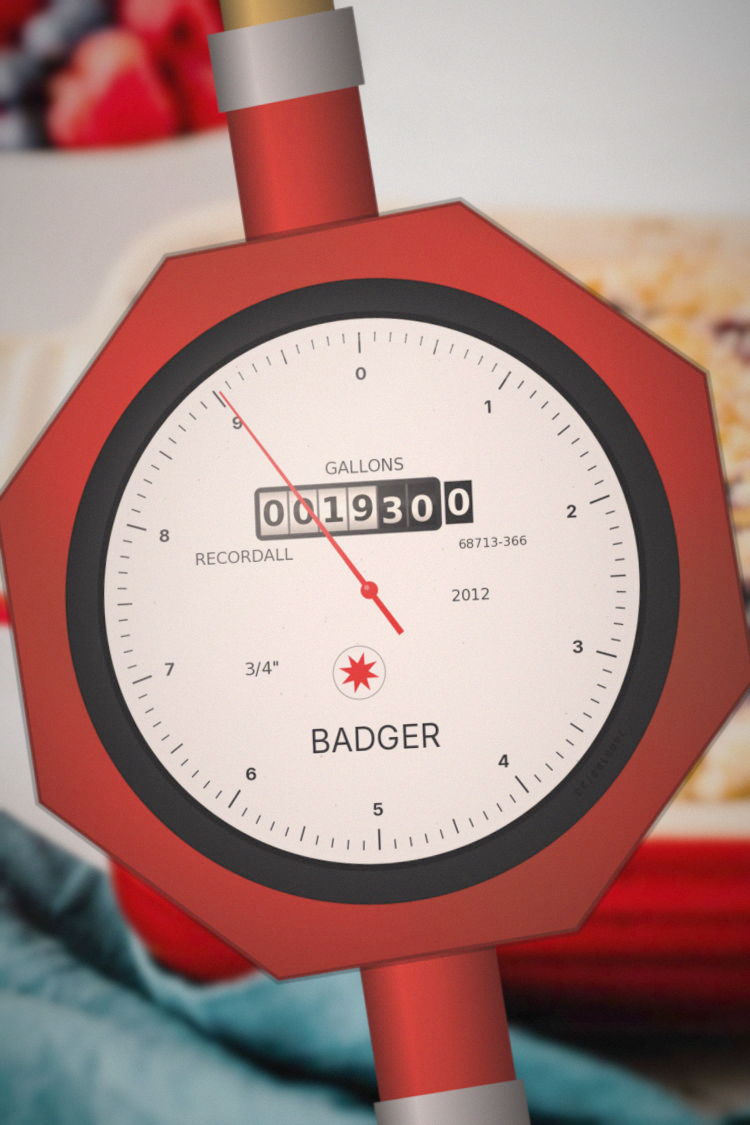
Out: gal 19299.0
